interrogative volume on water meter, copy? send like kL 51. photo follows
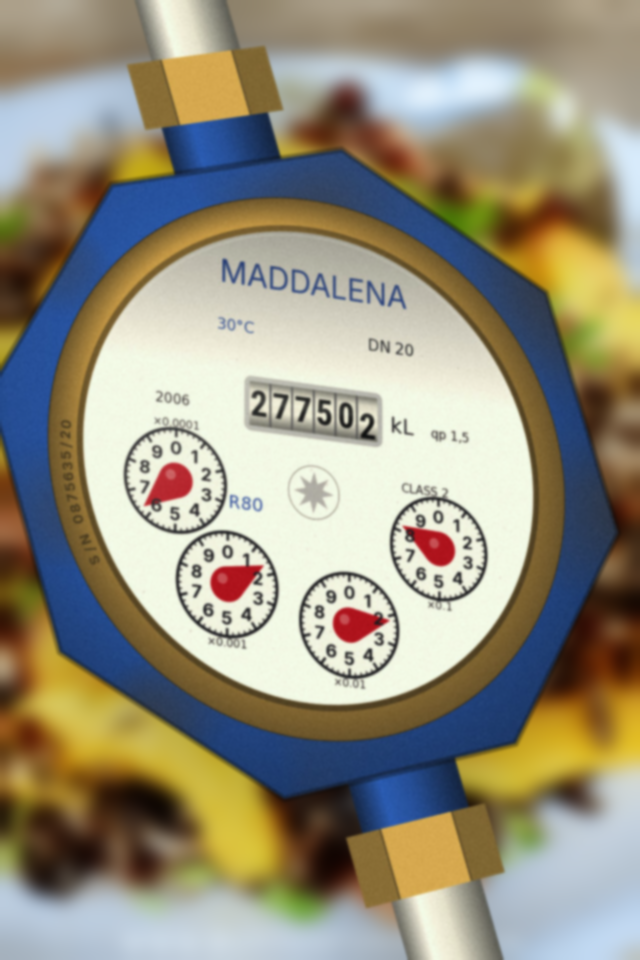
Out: kL 277501.8216
